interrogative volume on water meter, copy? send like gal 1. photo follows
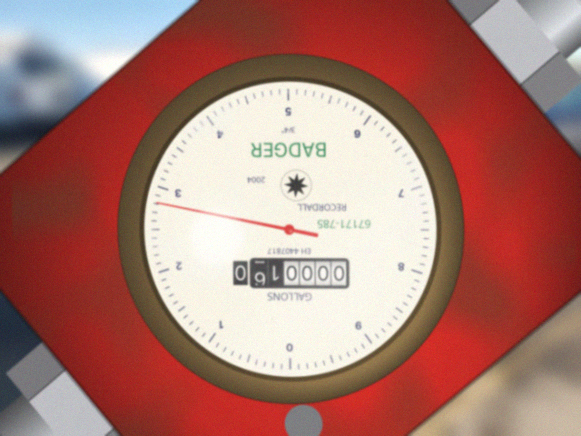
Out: gal 162.8
